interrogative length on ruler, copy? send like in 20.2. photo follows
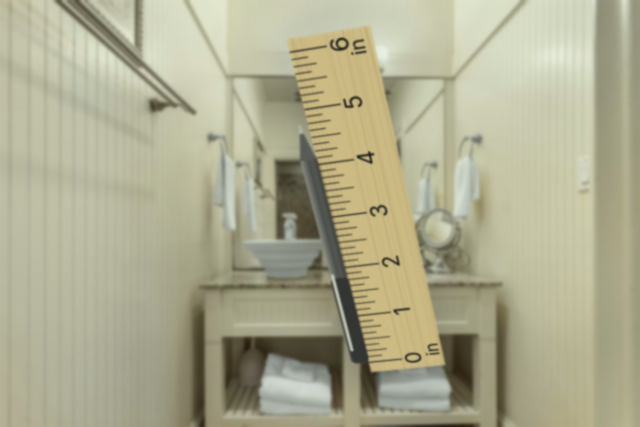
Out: in 4.75
